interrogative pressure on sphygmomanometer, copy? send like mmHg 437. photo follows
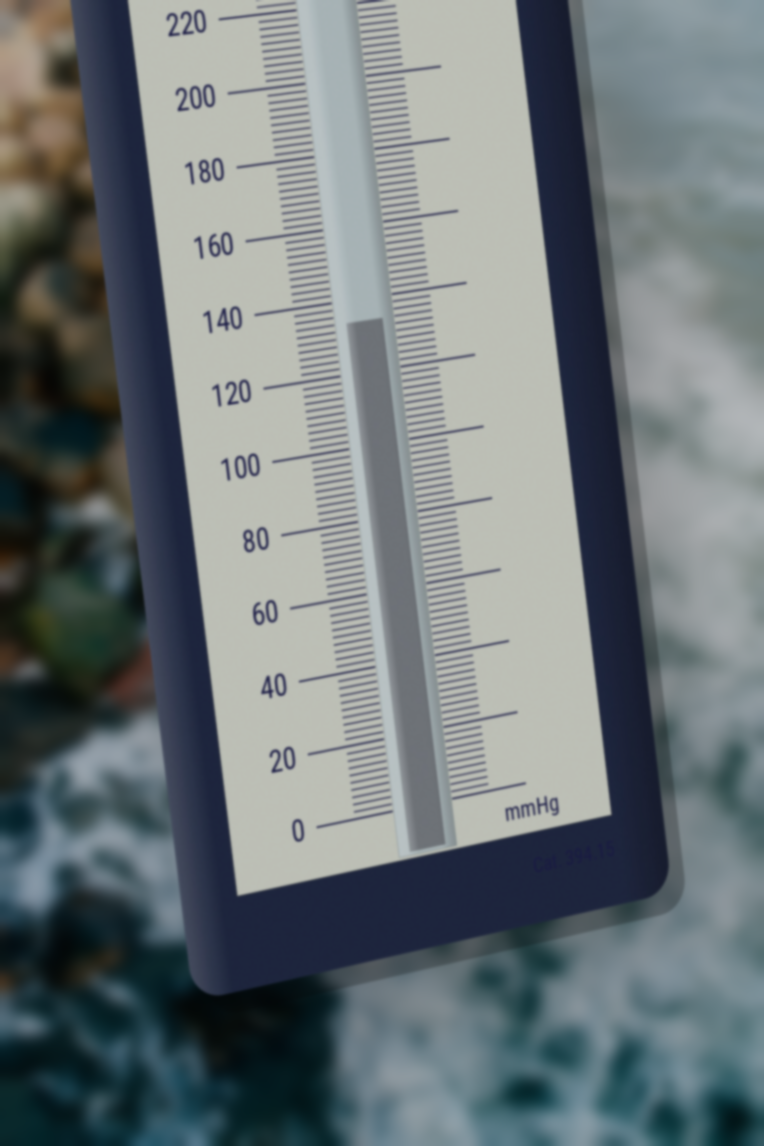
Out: mmHg 134
